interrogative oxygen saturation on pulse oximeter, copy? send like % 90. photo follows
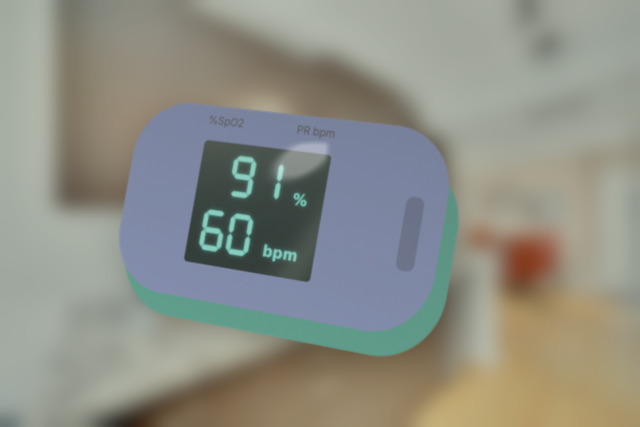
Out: % 91
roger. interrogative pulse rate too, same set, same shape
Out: bpm 60
